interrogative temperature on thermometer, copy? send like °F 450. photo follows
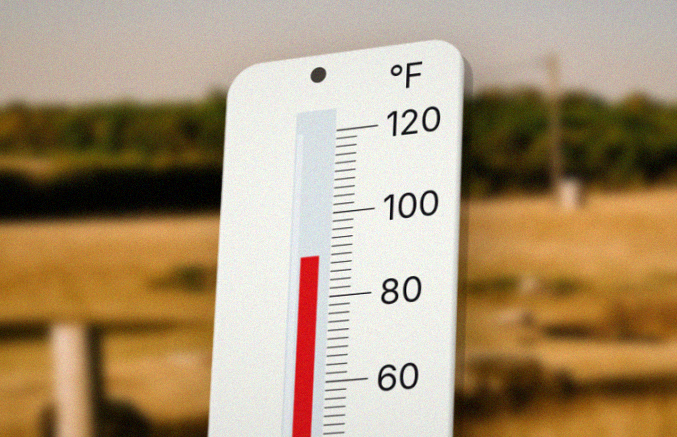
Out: °F 90
